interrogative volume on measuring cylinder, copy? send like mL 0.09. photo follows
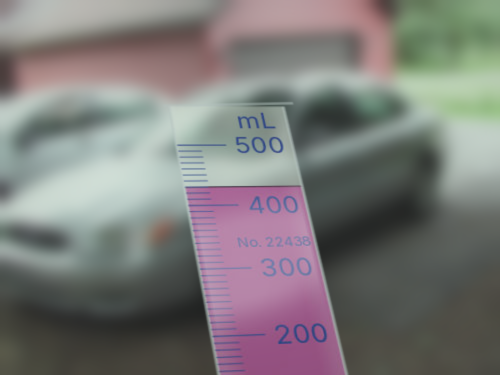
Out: mL 430
